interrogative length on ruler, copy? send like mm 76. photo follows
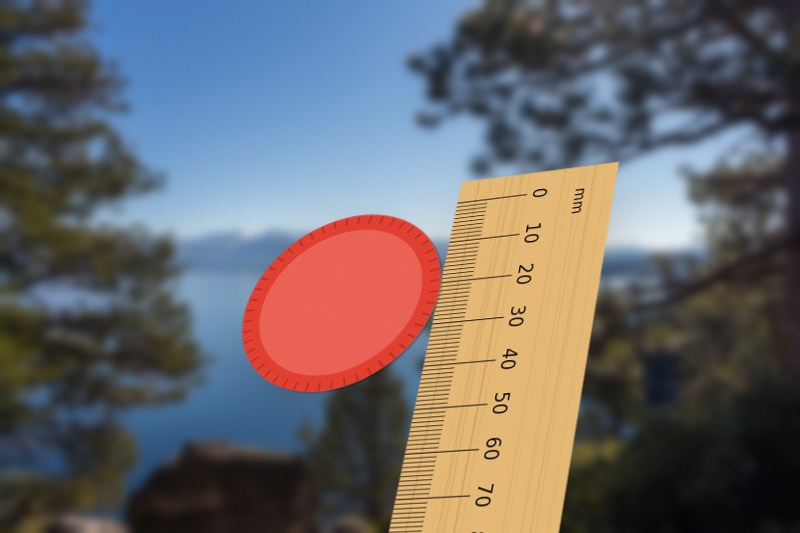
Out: mm 44
